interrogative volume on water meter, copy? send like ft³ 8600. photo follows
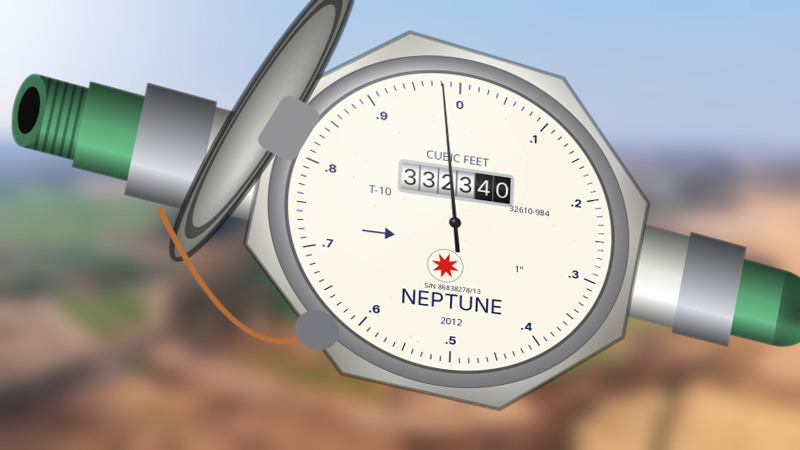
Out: ft³ 332339.98
